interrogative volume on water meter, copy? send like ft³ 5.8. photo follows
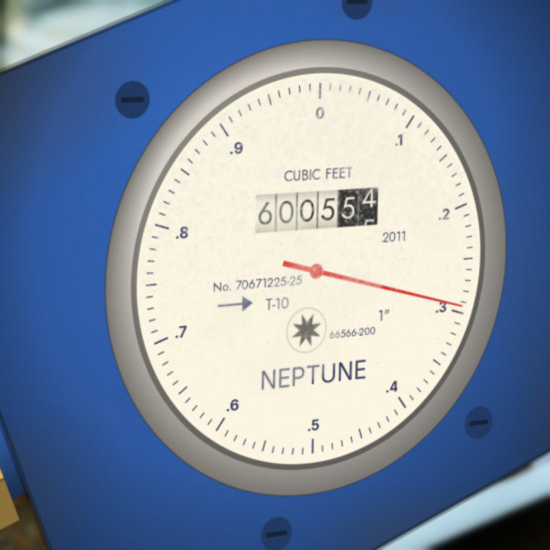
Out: ft³ 600554.29
